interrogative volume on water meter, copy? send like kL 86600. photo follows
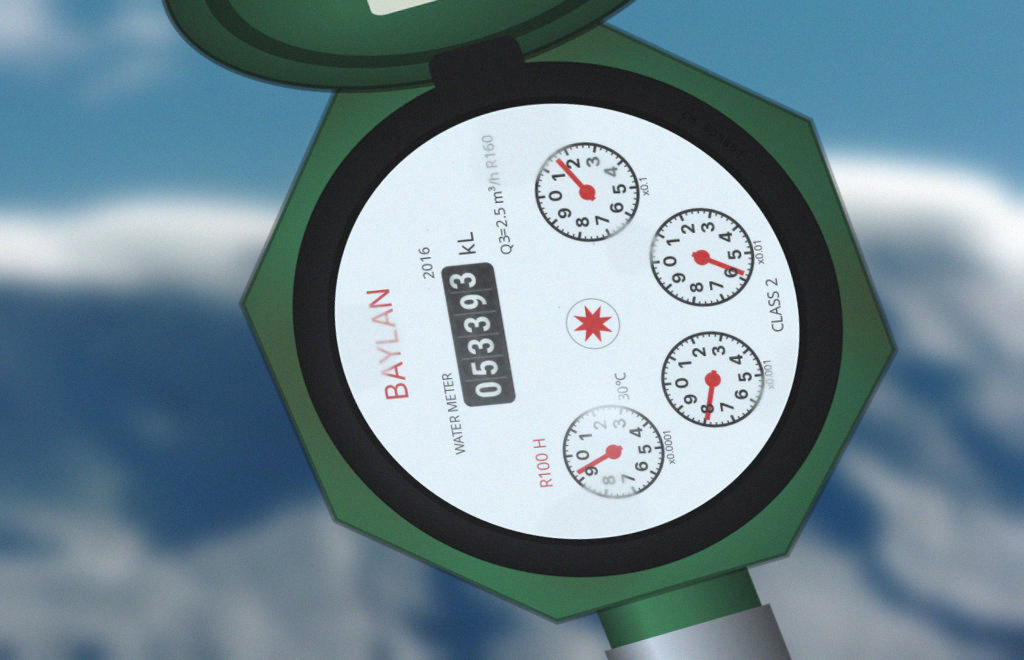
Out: kL 53393.1579
